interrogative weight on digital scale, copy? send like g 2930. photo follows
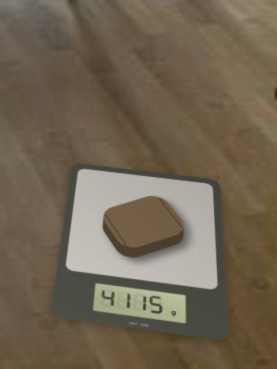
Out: g 4115
